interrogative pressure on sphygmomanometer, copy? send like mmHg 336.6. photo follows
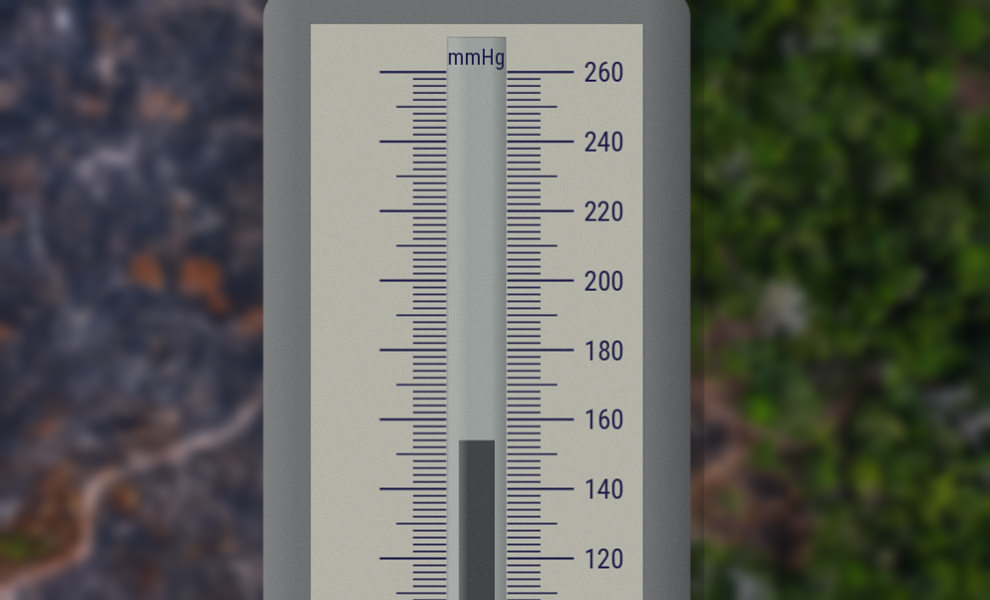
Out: mmHg 154
